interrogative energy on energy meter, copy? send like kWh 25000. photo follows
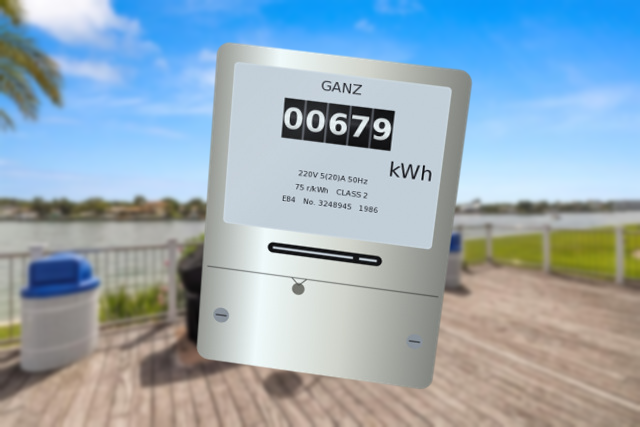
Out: kWh 679
